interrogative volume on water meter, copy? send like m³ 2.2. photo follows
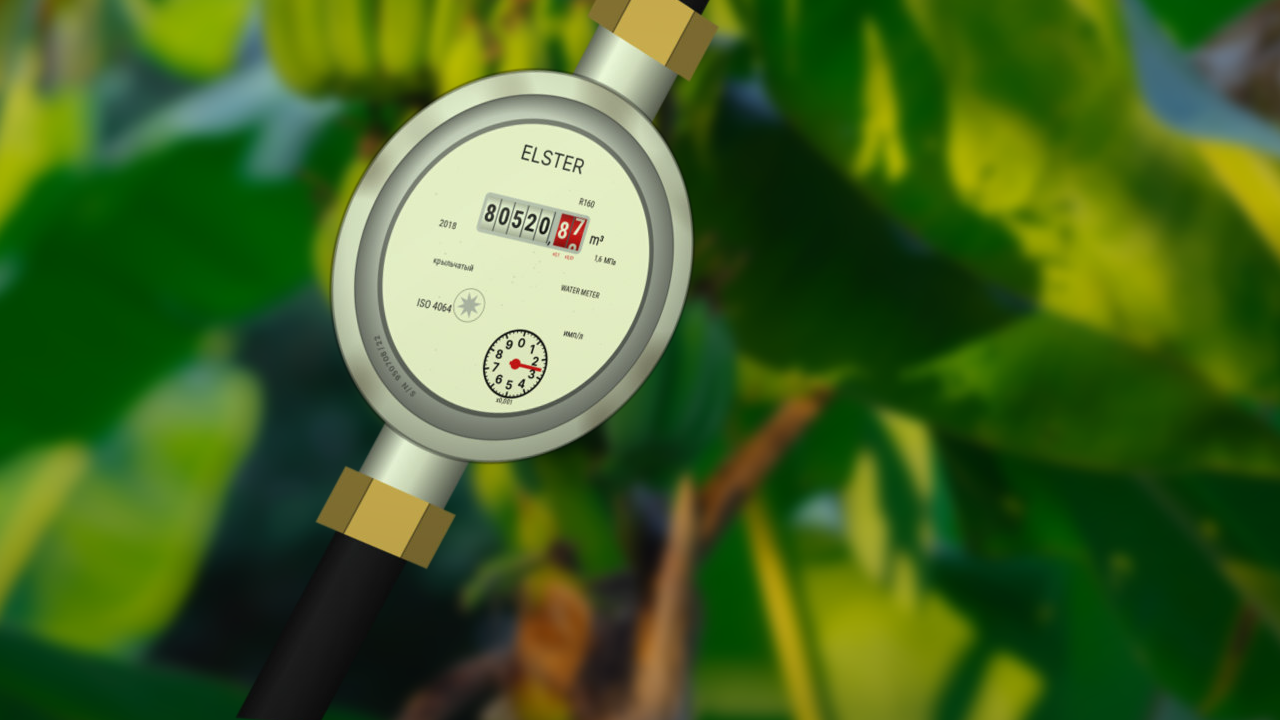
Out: m³ 80520.872
